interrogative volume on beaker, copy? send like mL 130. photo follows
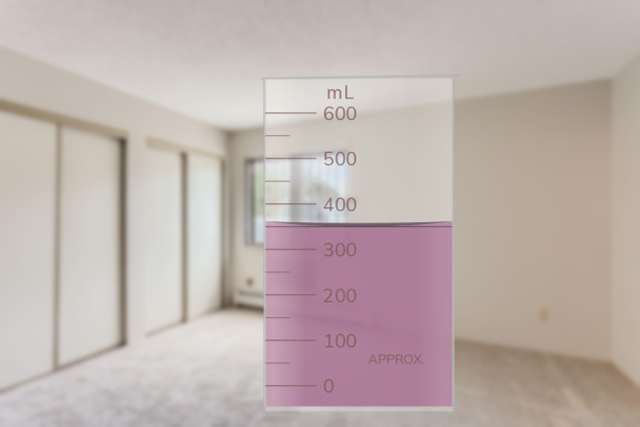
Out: mL 350
